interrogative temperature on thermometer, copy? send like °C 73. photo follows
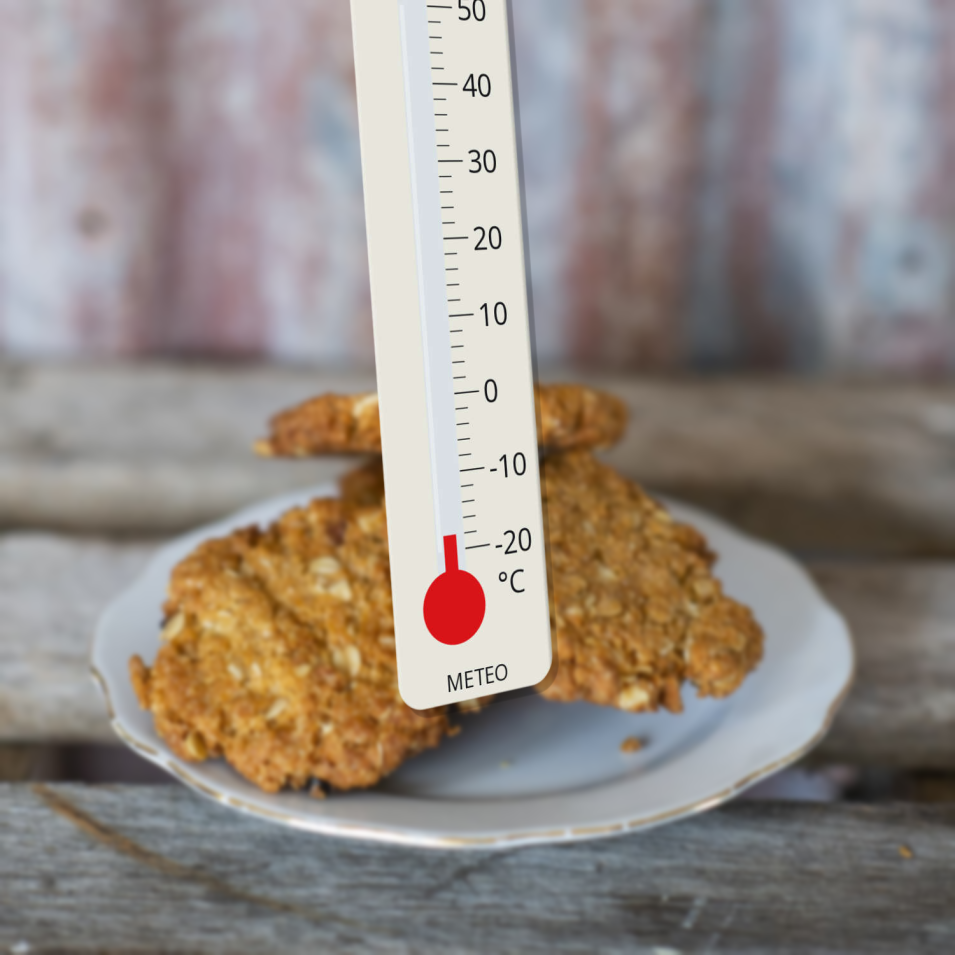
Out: °C -18
